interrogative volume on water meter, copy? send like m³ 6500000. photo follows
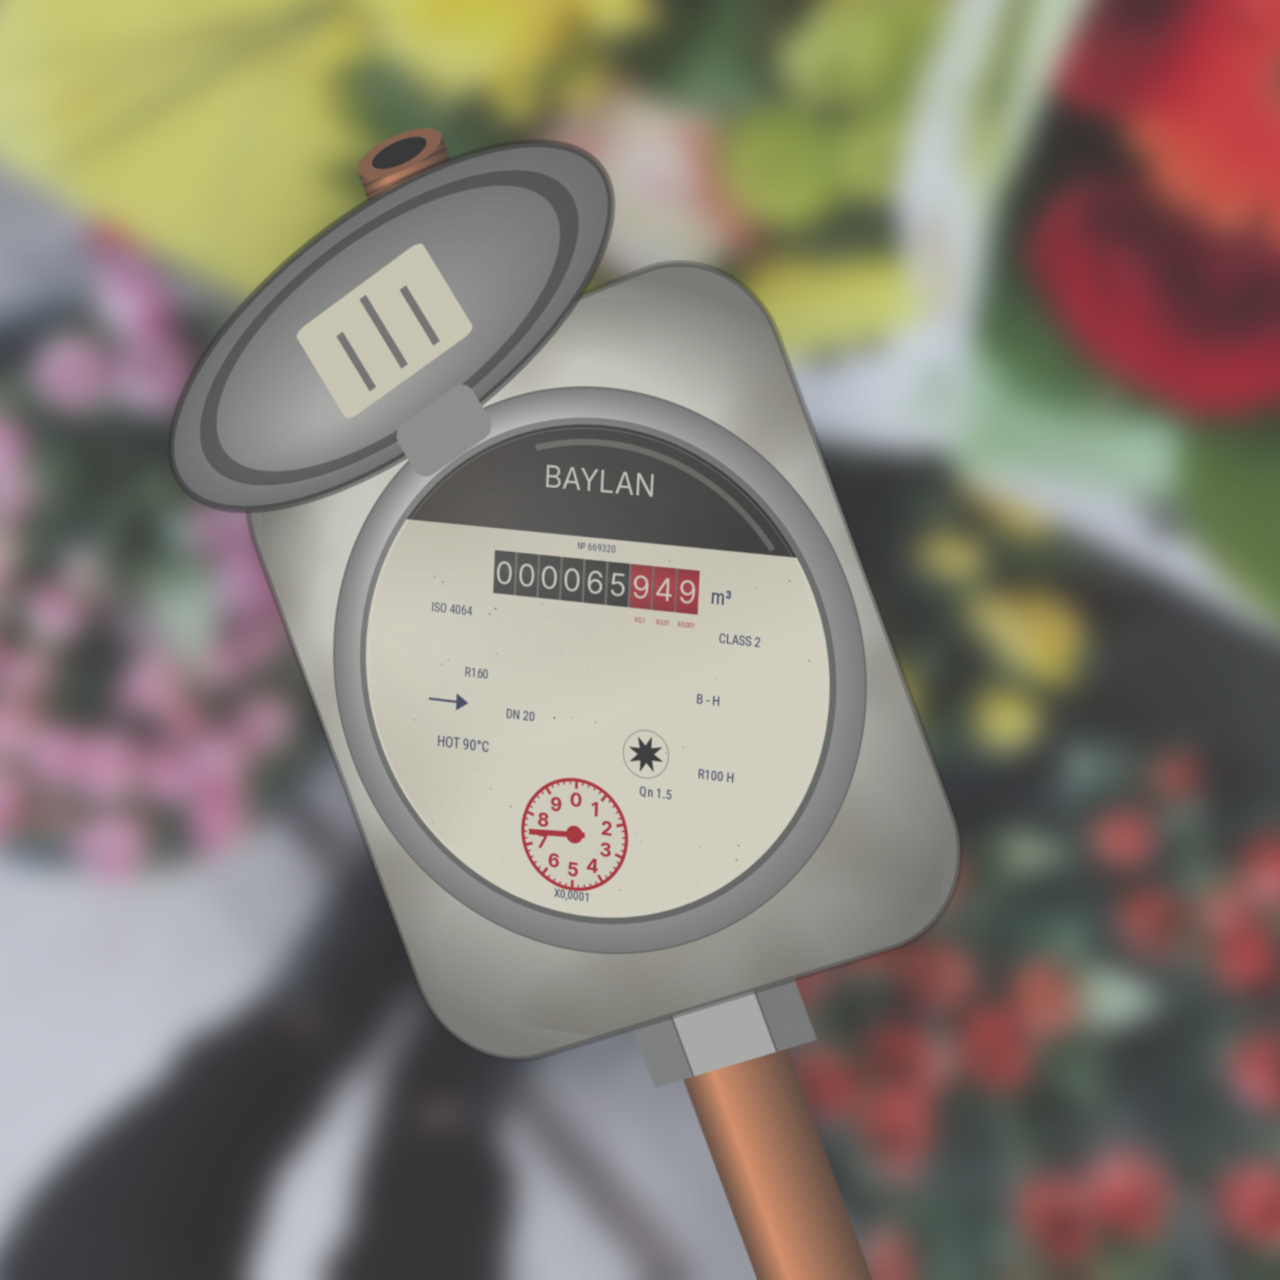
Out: m³ 65.9497
